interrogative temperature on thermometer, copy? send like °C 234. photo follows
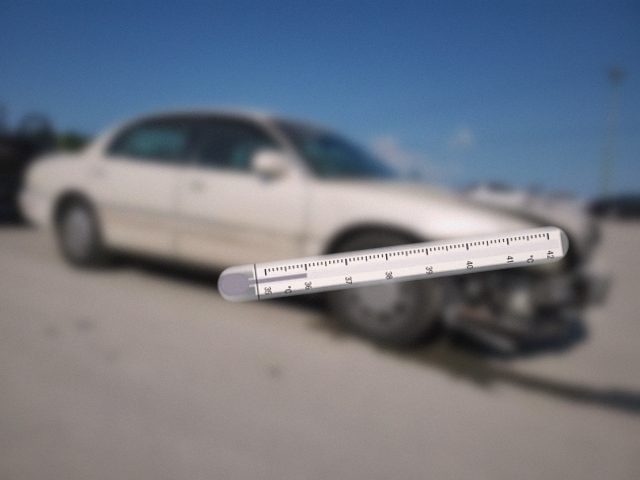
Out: °C 36
